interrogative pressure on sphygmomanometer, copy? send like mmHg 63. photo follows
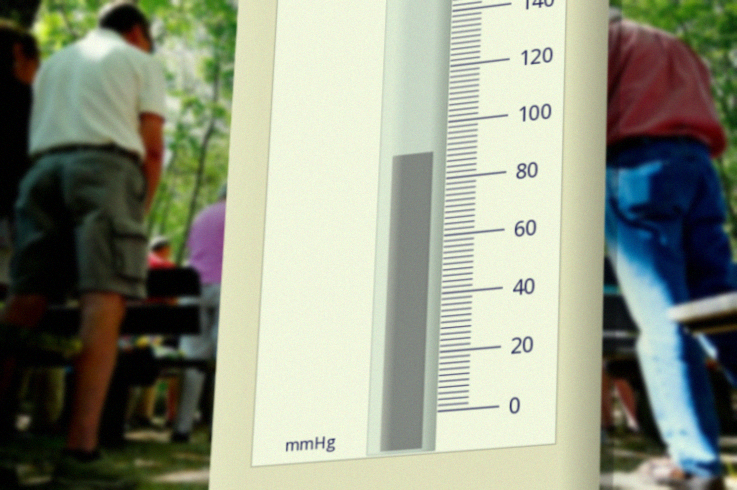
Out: mmHg 90
